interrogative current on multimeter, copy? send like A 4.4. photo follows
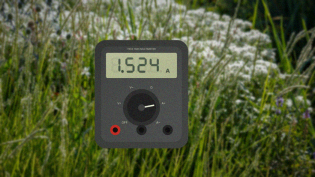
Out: A 1.524
